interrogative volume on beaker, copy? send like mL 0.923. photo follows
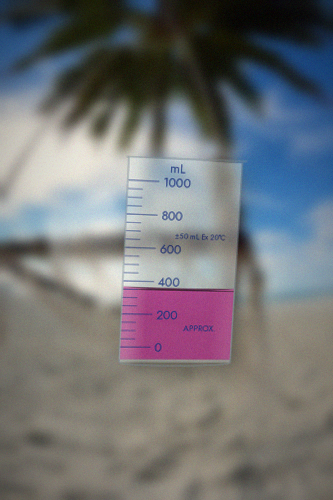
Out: mL 350
